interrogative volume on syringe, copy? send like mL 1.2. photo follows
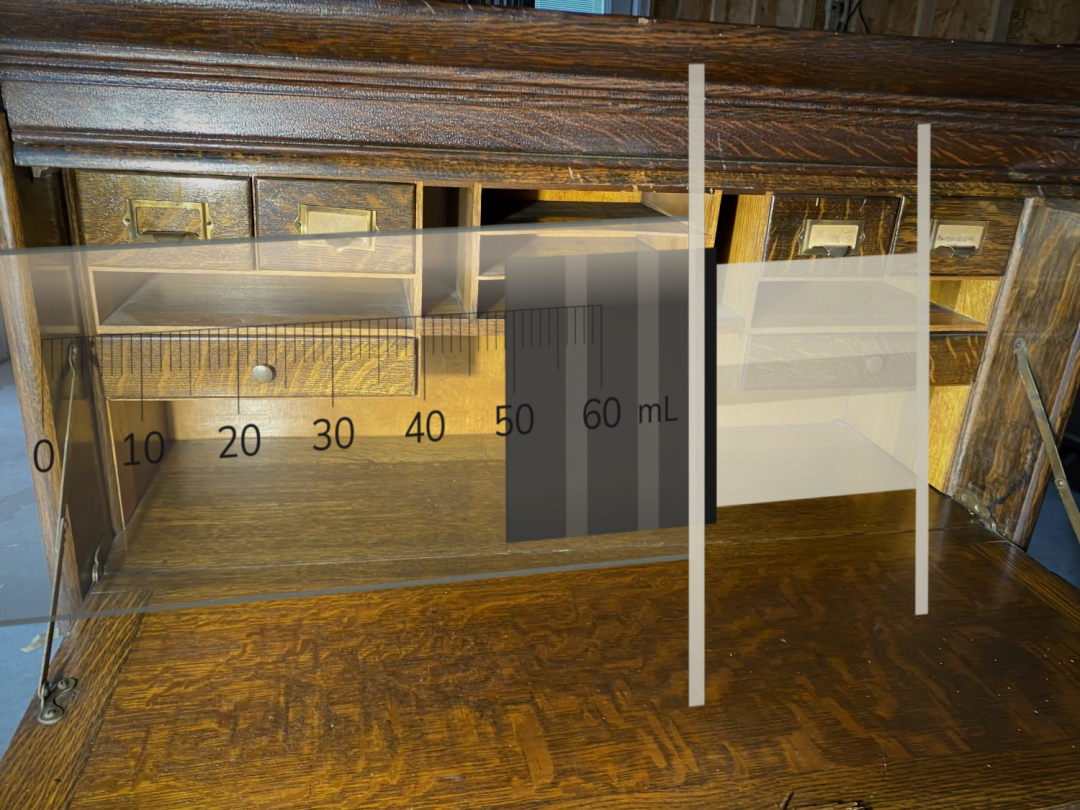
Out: mL 49
